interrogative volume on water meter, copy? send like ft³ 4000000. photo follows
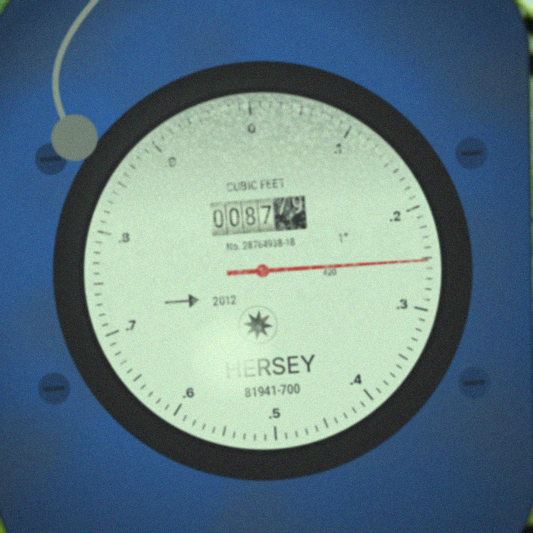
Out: ft³ 8779.25
